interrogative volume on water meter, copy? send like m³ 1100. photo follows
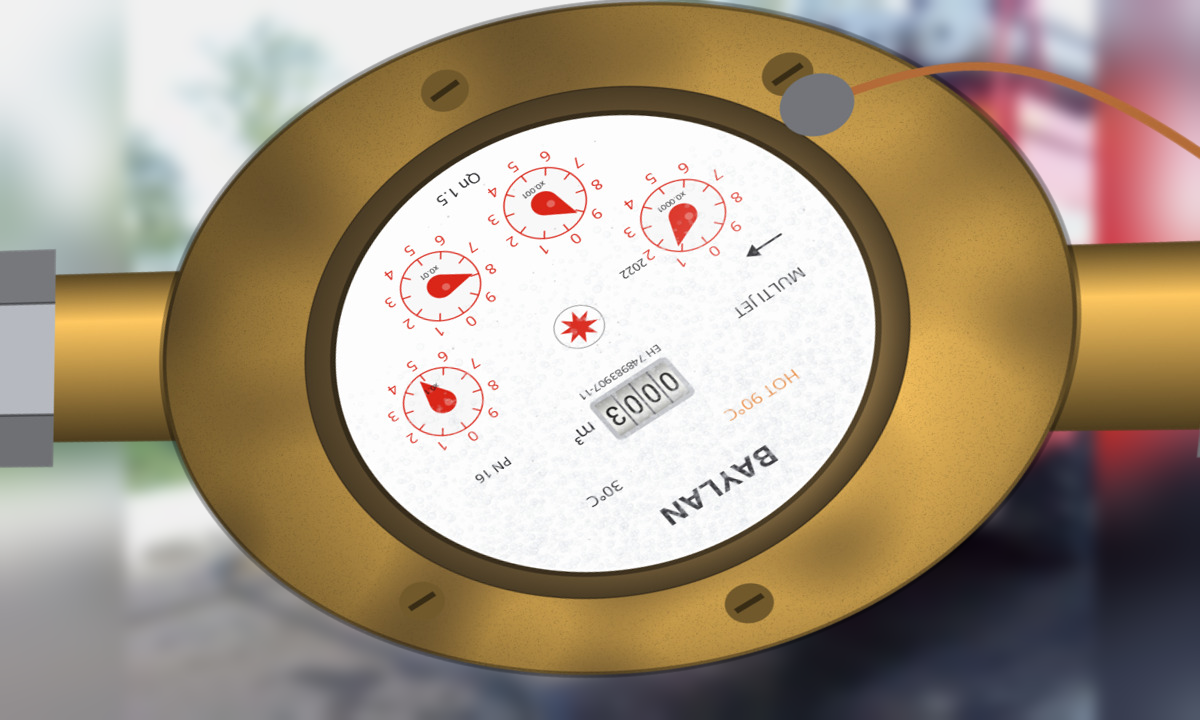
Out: m³ 3.4791
